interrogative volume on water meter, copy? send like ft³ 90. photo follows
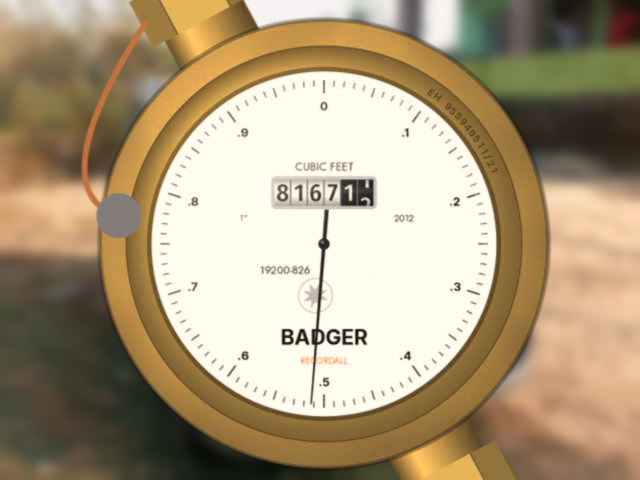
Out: ft³ 816711.51
